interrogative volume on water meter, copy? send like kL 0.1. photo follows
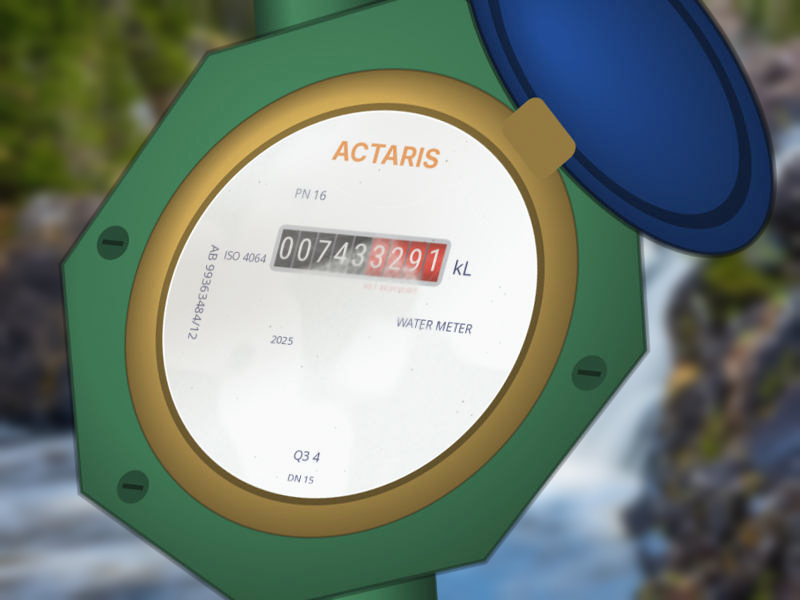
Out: kL 743.3291
